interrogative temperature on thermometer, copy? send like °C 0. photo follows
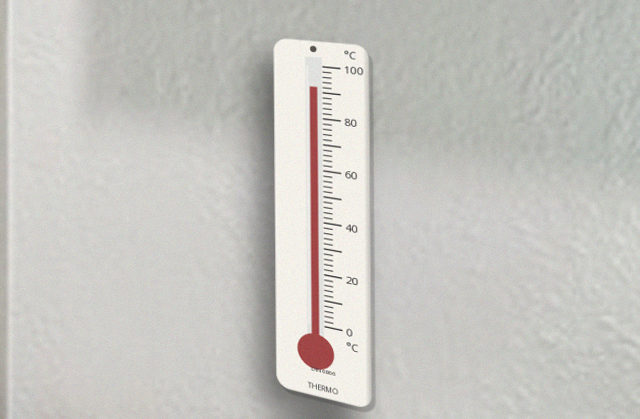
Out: °C 92
